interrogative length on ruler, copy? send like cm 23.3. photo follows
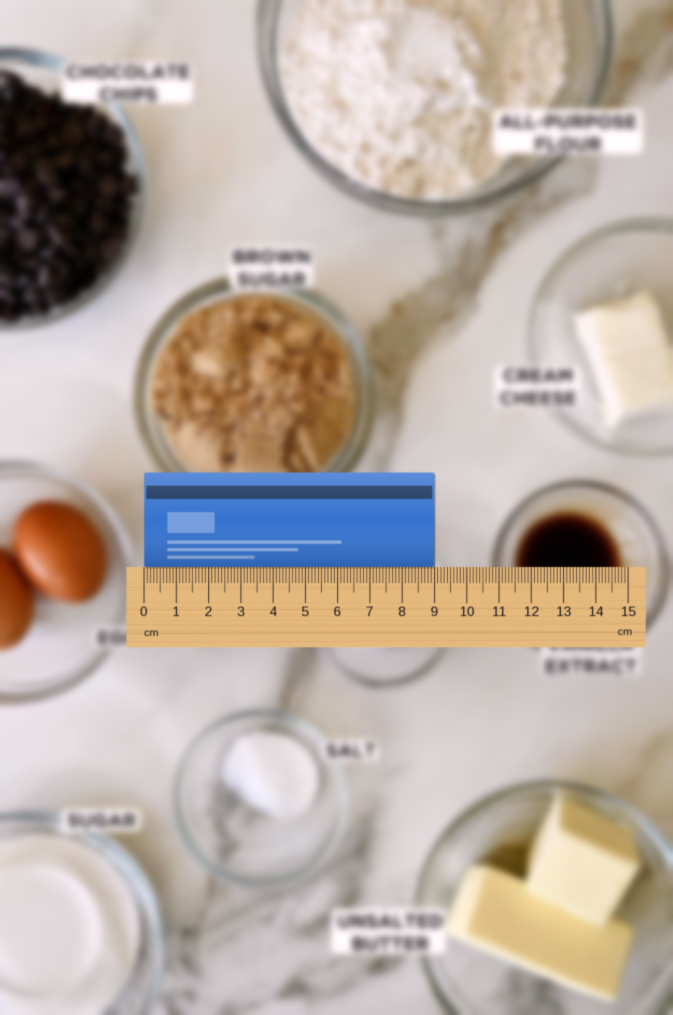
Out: cm 9
